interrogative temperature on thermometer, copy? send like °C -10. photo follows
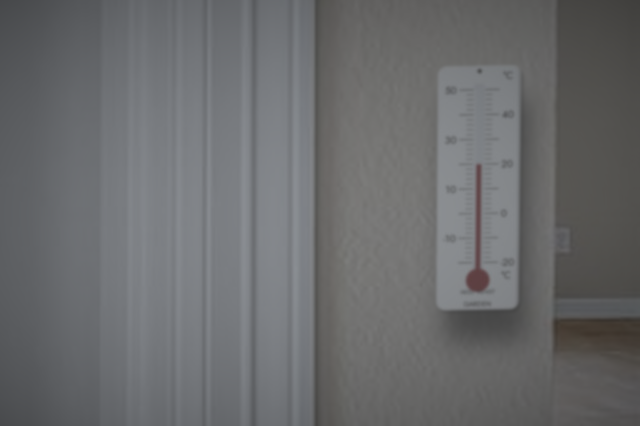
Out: °C 20
